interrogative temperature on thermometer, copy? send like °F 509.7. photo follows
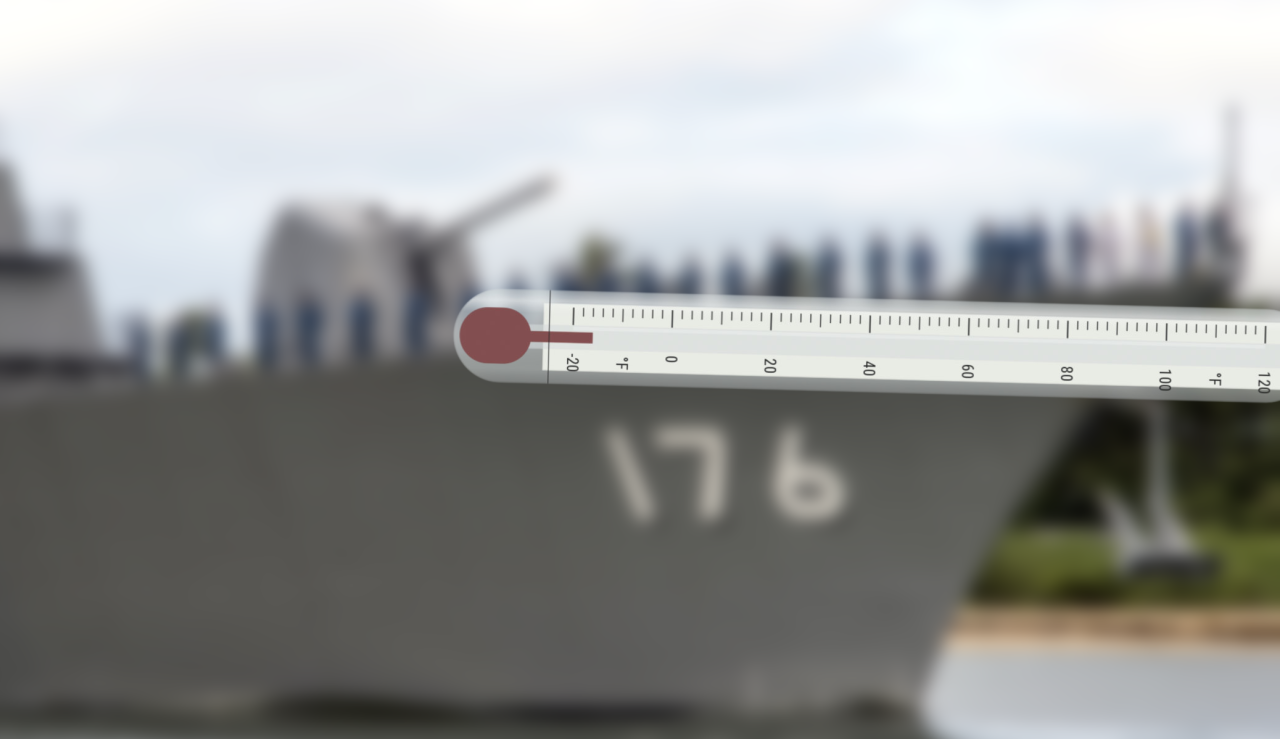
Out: °F -16
